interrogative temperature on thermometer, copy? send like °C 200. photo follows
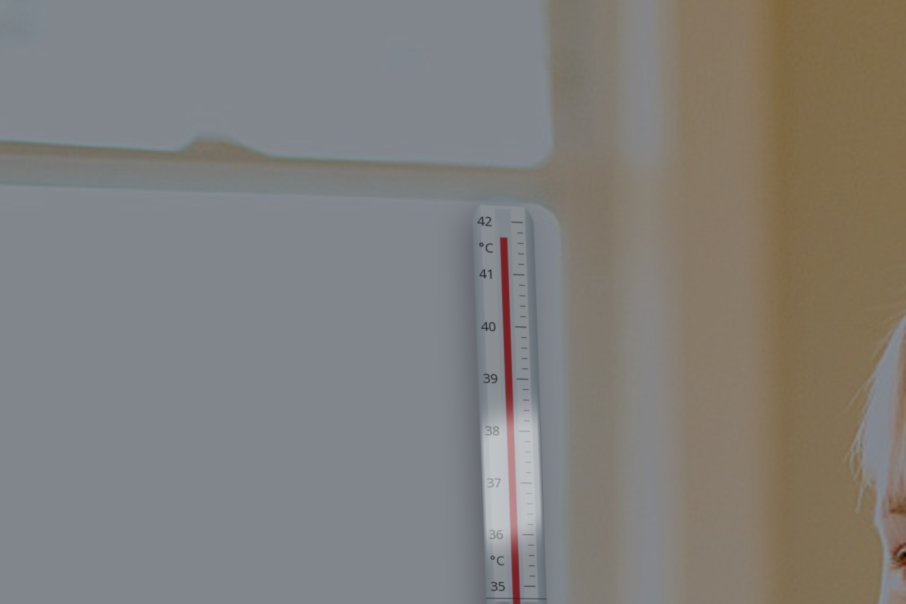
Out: °C 41.7
